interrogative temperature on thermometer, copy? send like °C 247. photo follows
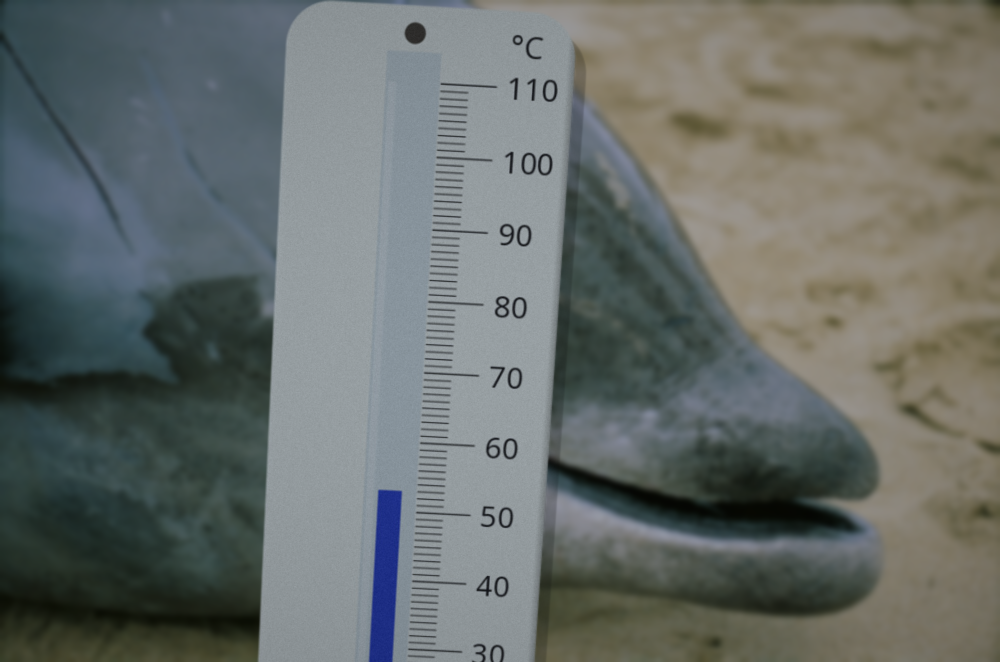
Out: °C 53
